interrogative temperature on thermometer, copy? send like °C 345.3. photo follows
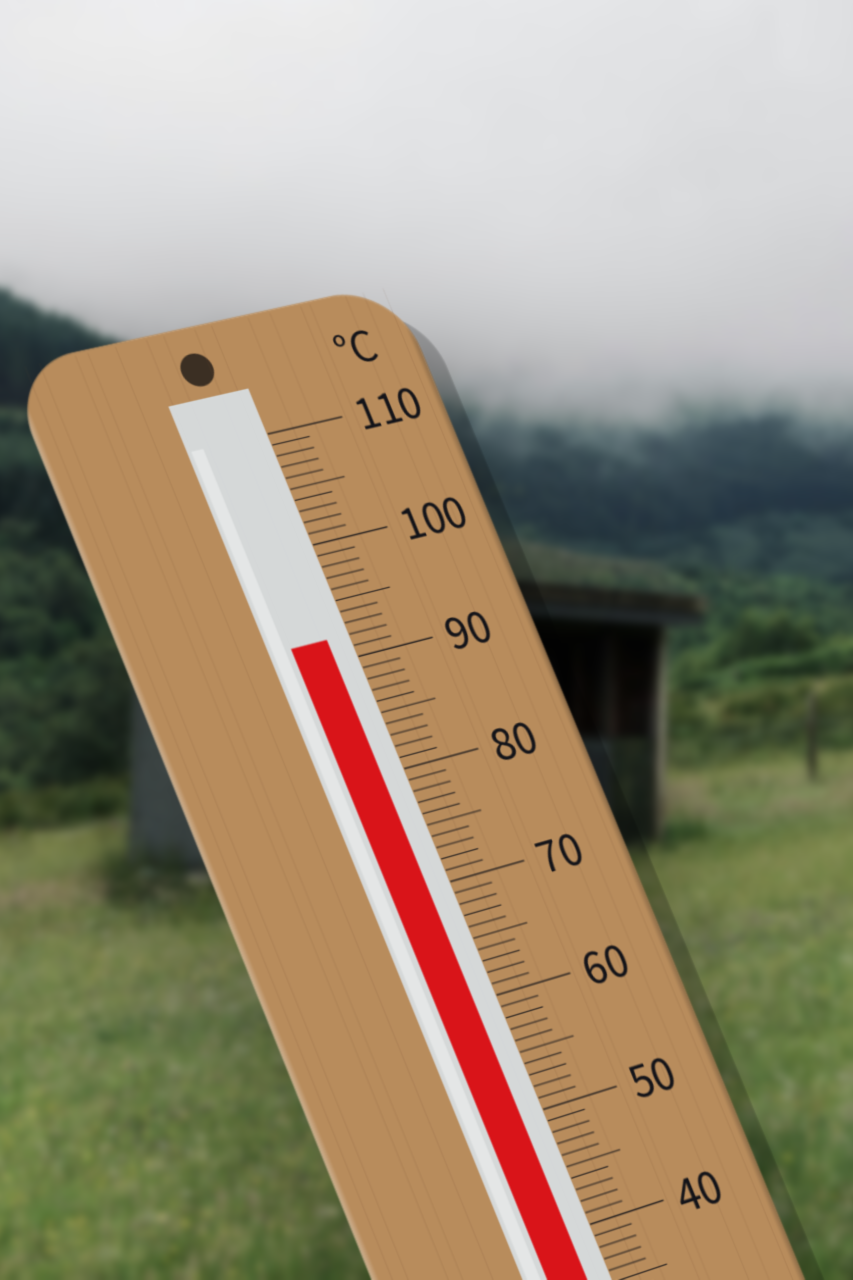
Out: °C 92
